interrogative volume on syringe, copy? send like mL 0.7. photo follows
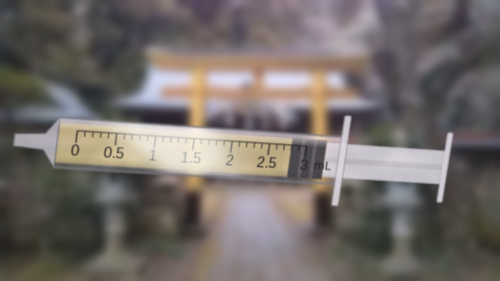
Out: mL 2.8
